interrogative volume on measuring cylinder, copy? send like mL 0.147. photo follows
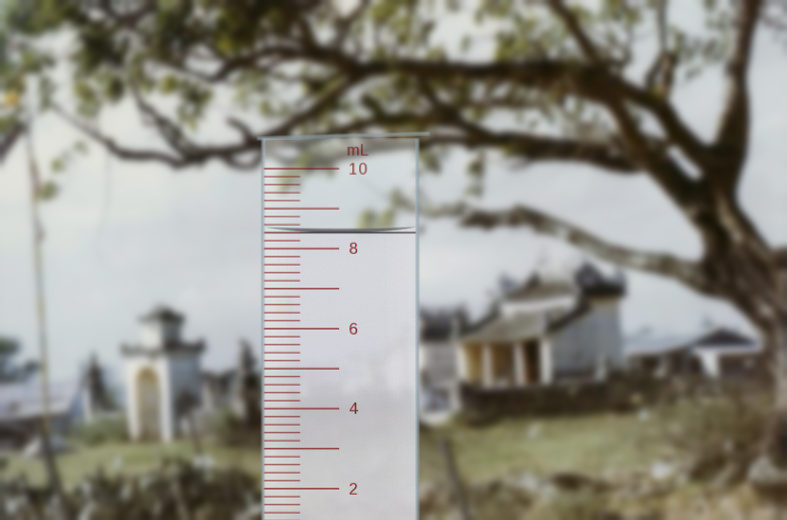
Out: mL 8.4
